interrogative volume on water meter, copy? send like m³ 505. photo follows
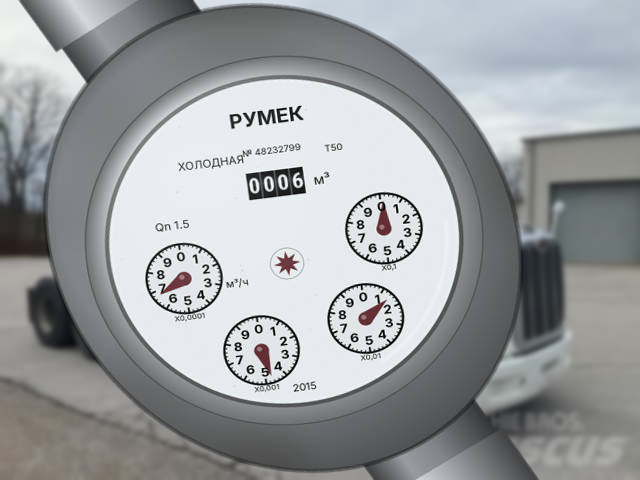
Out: m³ 6.0146
